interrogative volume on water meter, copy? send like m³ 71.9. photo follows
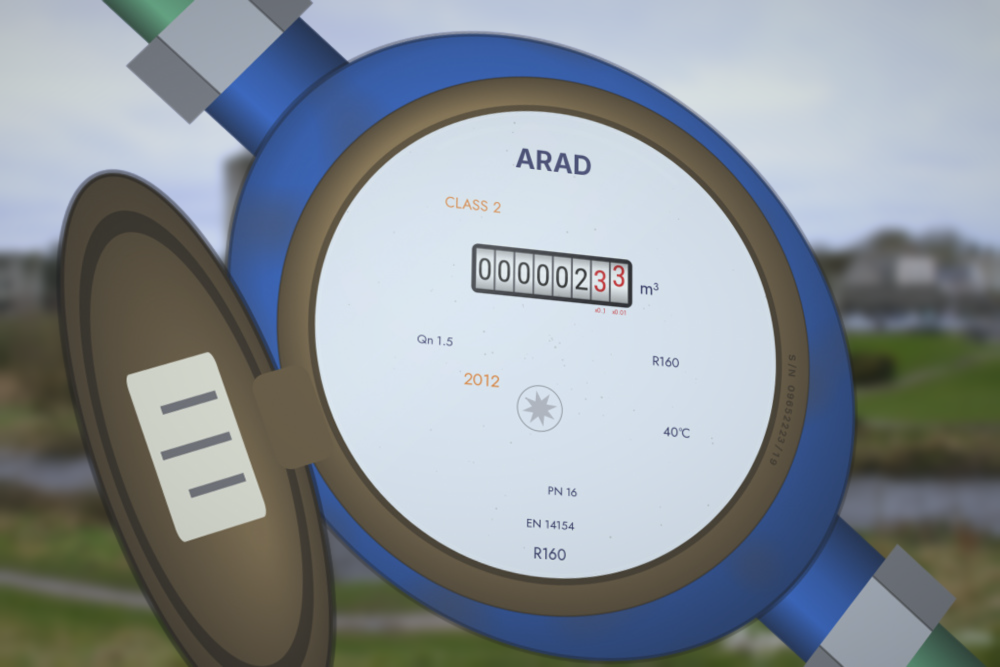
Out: m³ 2.33
